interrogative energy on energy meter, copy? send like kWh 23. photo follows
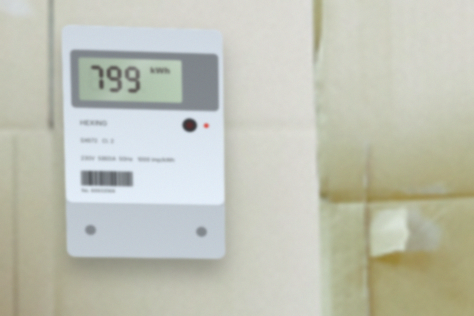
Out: kWh 799
